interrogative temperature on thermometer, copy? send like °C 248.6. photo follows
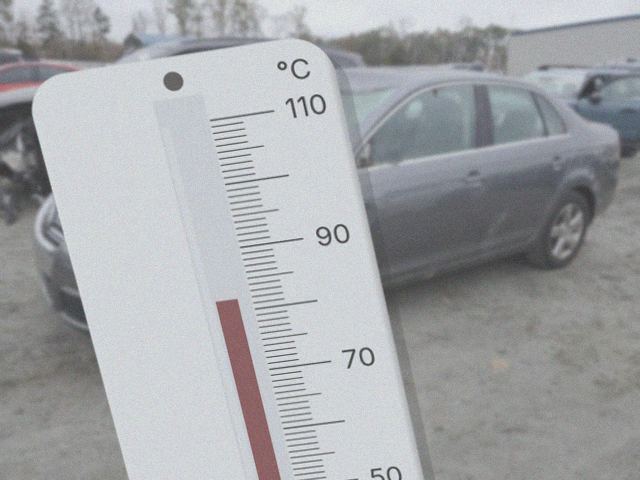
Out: °C 82
